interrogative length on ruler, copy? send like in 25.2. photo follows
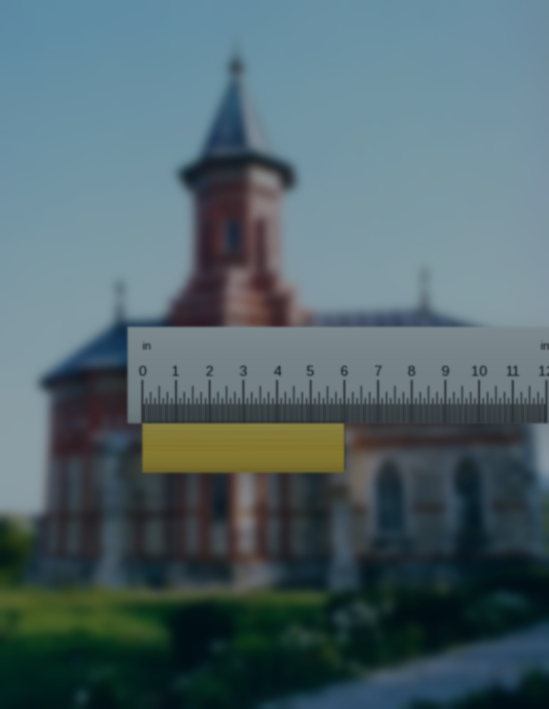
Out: in 6
